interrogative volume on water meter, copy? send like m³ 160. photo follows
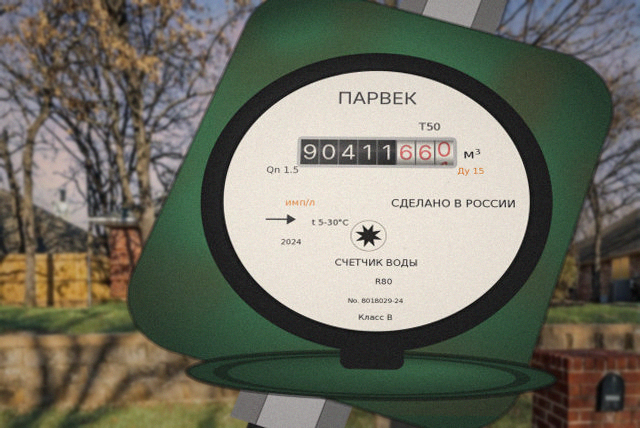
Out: m³ 90411.660
